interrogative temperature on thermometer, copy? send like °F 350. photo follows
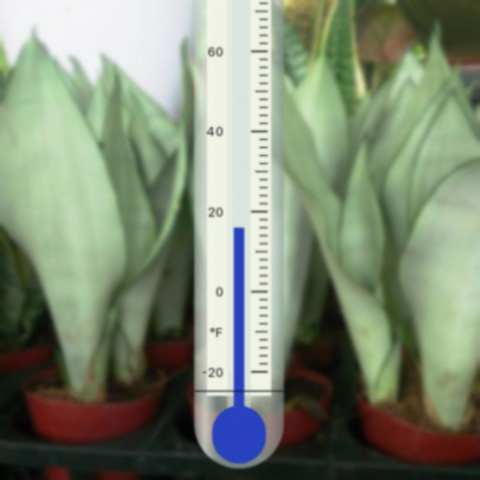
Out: °F 16
